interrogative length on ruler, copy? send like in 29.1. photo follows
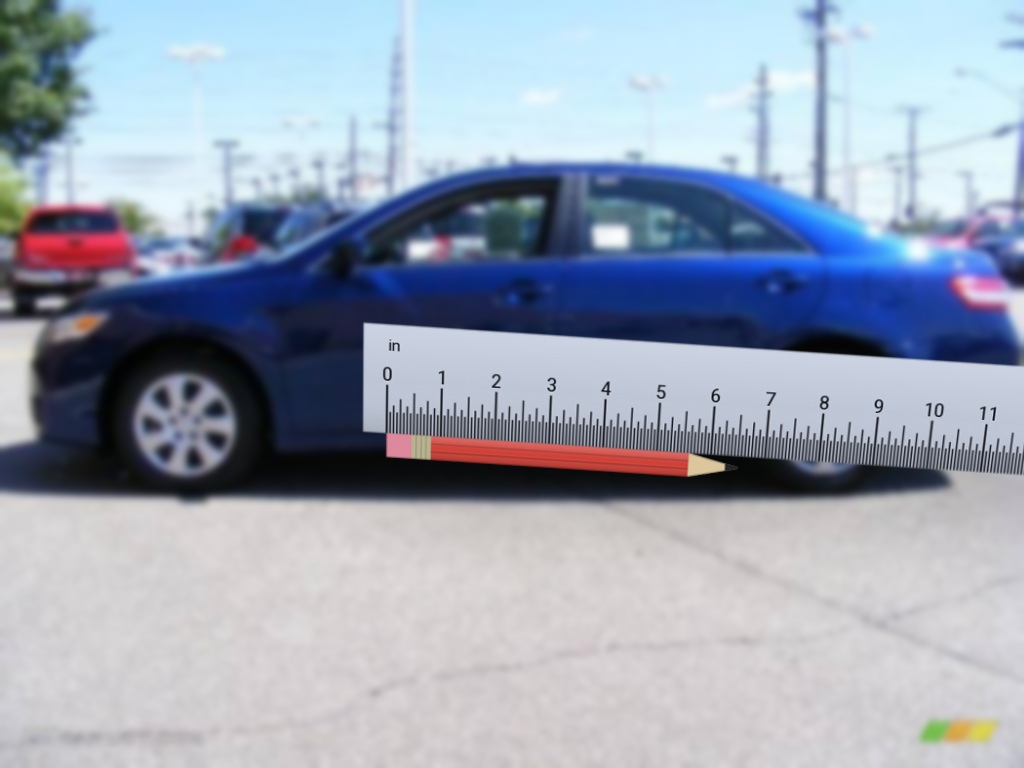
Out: in 6.5
